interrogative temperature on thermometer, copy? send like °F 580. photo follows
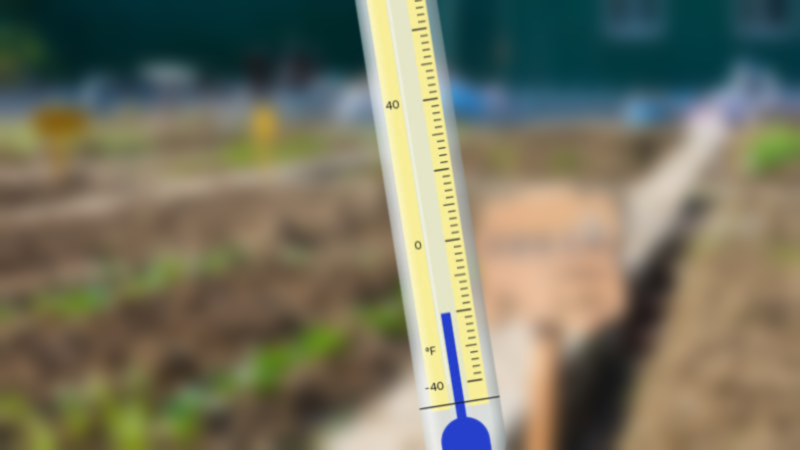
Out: °F -20
